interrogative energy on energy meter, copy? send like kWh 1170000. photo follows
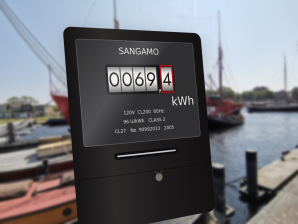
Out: kWh 69.4
